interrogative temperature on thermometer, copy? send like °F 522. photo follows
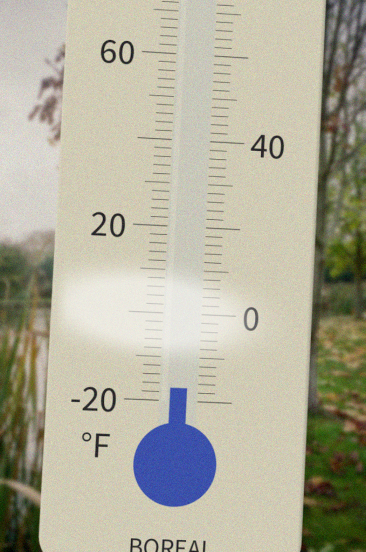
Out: °F -17
